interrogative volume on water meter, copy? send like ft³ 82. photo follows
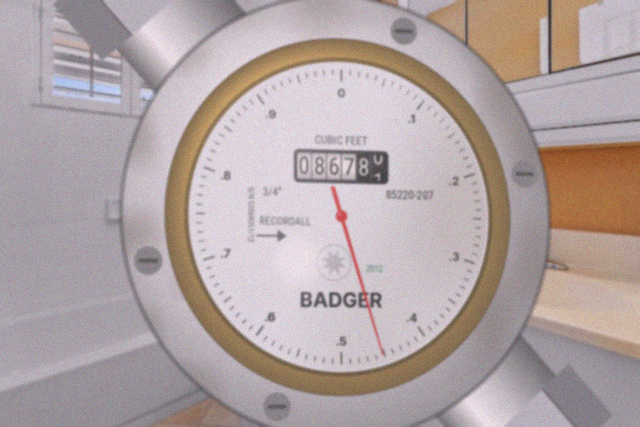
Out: ft³ 86780.45
